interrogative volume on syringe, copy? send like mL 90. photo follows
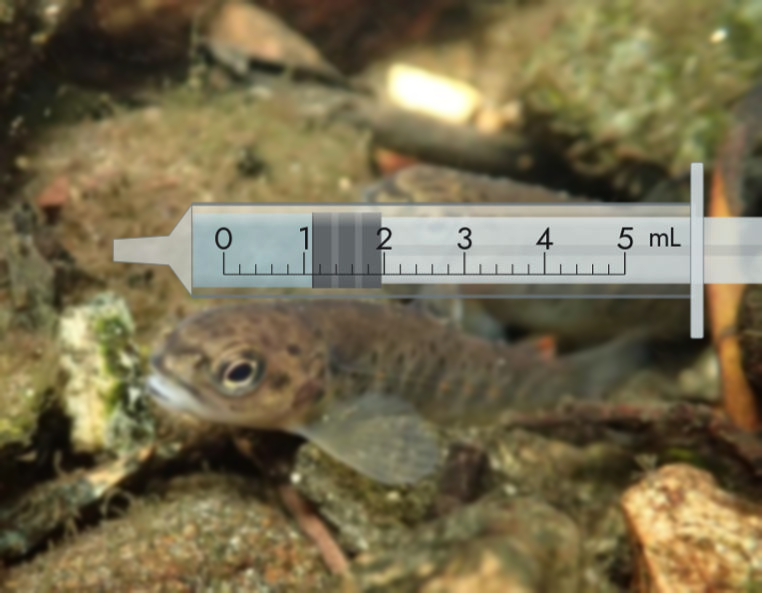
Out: mL 1.1
